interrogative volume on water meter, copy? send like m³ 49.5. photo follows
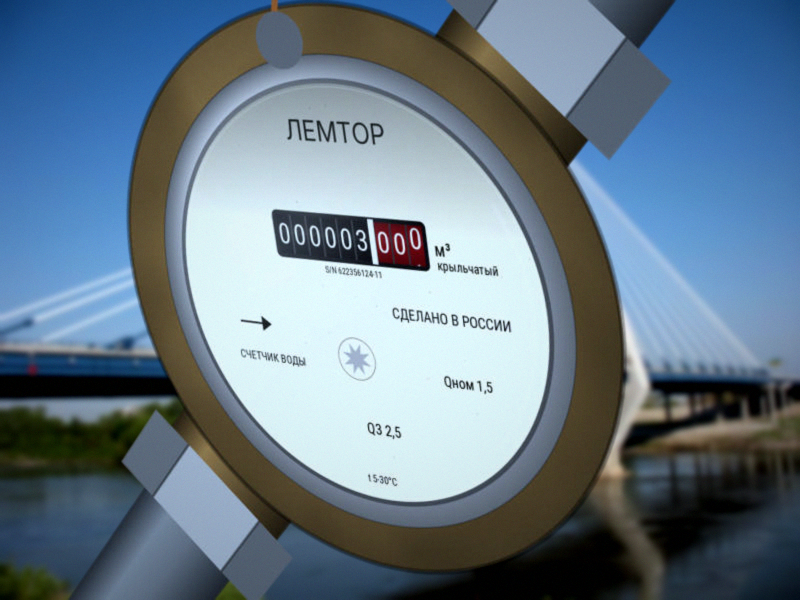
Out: m³ 3.000
